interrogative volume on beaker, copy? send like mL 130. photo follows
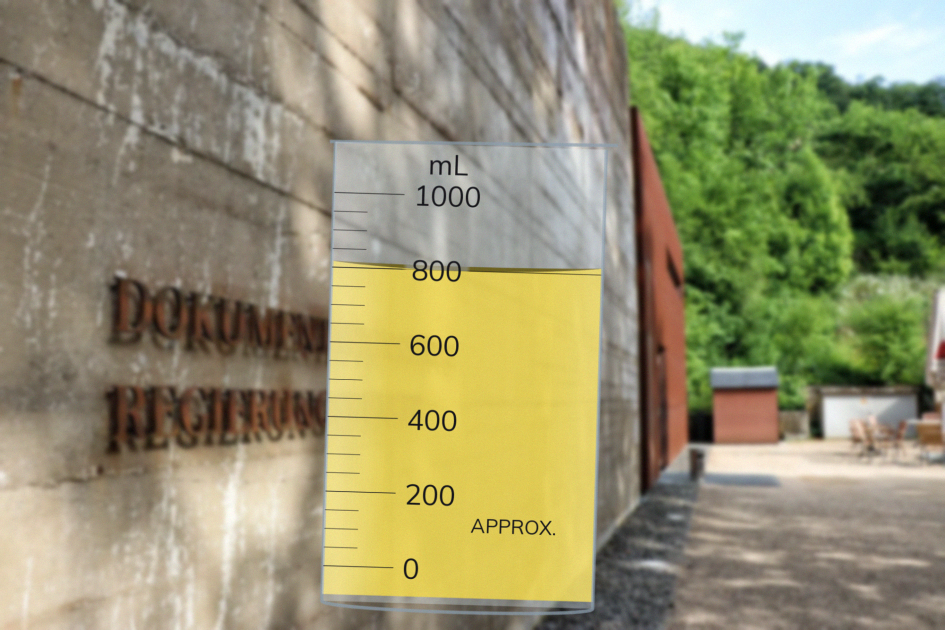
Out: mL 800
